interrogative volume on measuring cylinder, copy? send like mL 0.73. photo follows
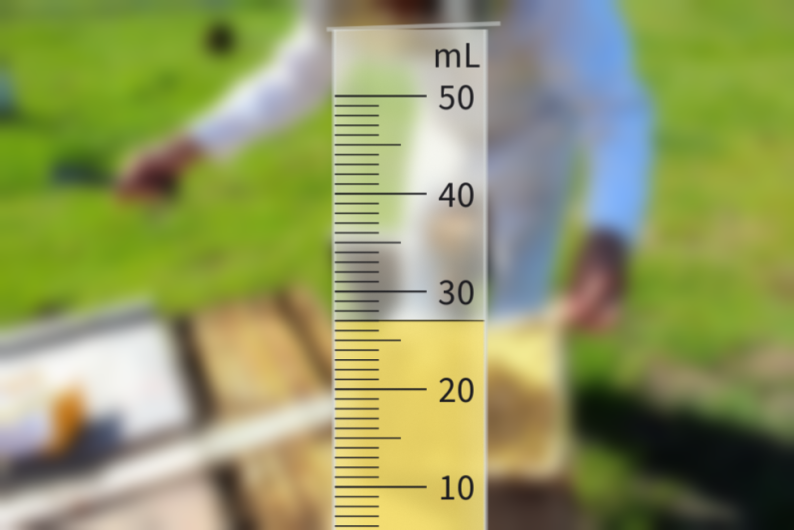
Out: mL 27
